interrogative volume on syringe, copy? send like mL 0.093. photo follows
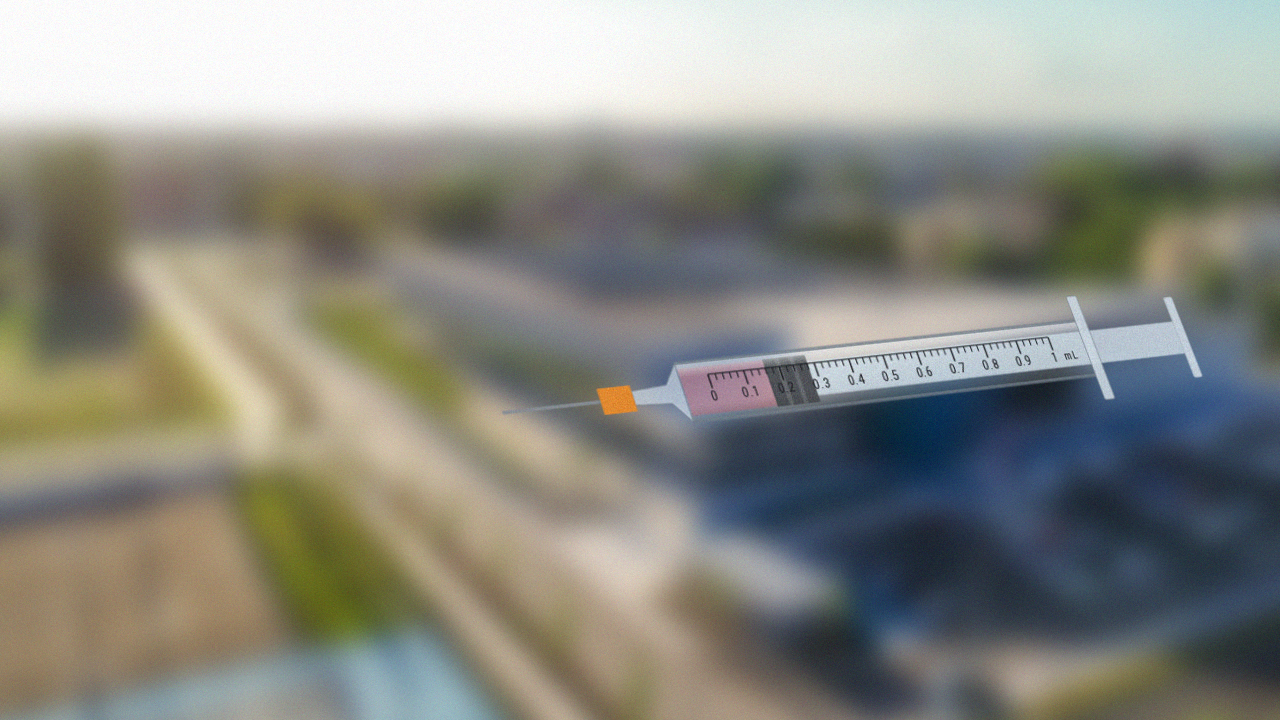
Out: mL 0.16
